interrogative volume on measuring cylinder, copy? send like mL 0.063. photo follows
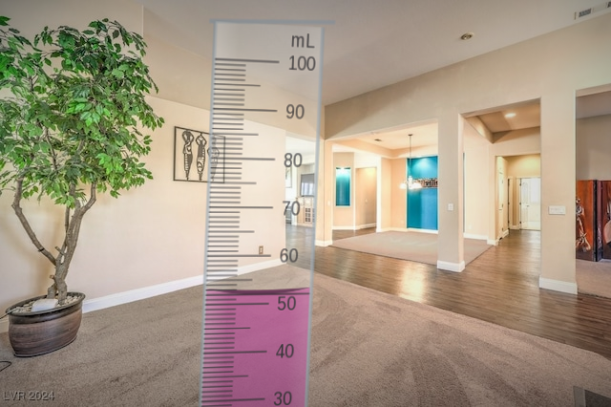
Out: mL 52
